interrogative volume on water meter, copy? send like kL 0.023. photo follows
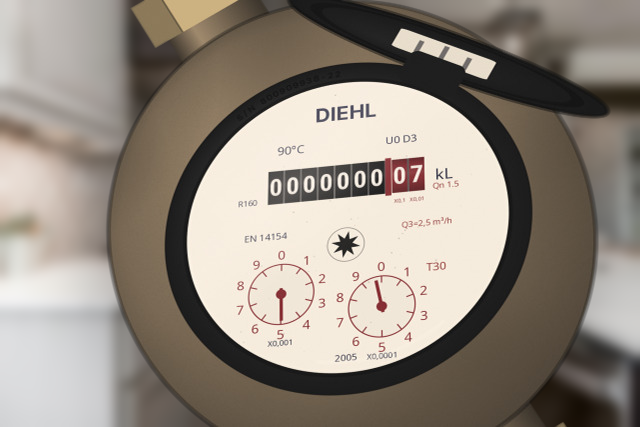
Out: kL 0.0749
